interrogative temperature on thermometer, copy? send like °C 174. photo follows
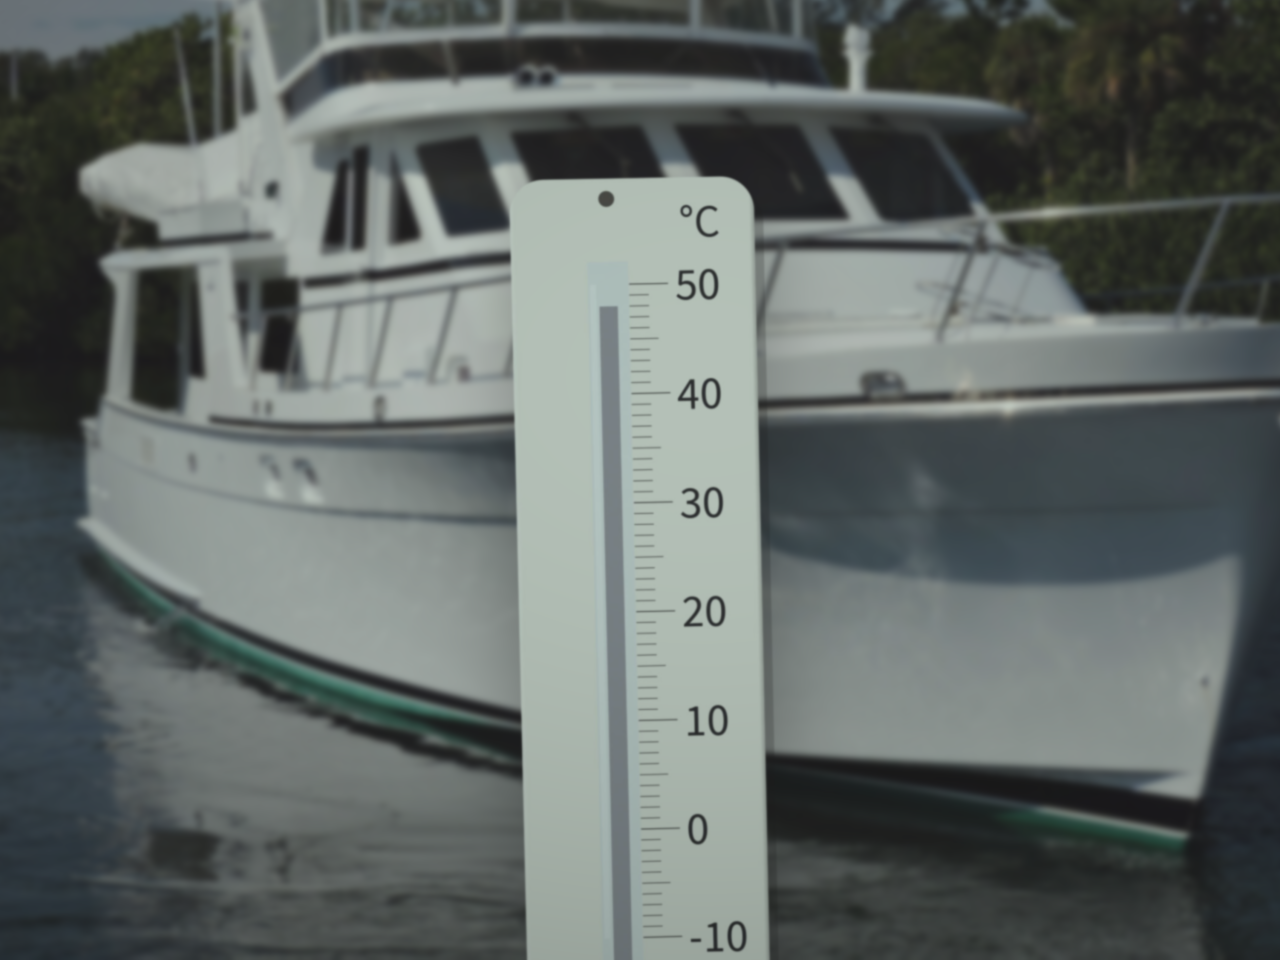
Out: °C 48
